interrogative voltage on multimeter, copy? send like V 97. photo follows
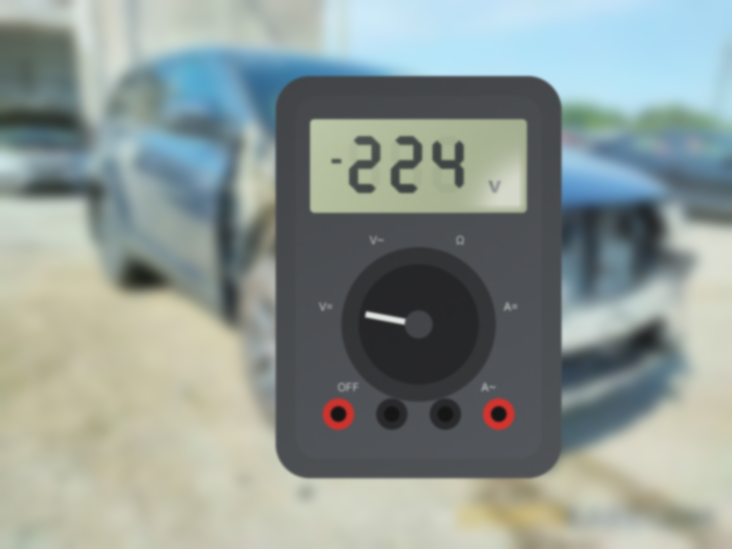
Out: V -224
